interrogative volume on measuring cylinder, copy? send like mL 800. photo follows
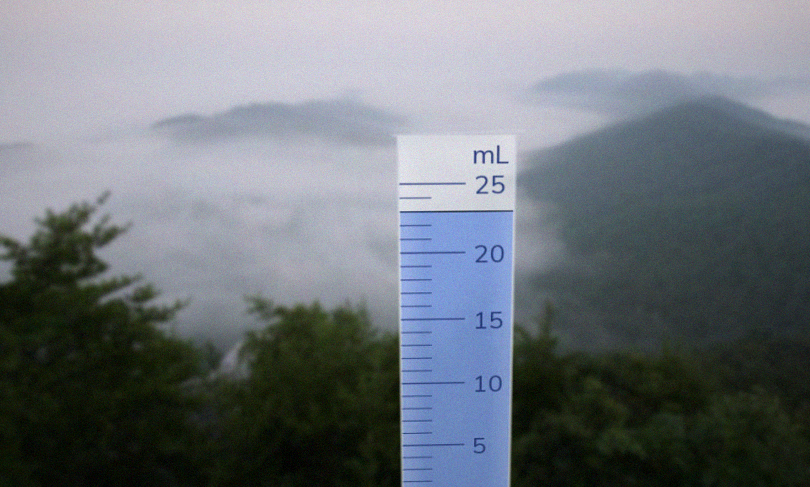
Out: mL 23
